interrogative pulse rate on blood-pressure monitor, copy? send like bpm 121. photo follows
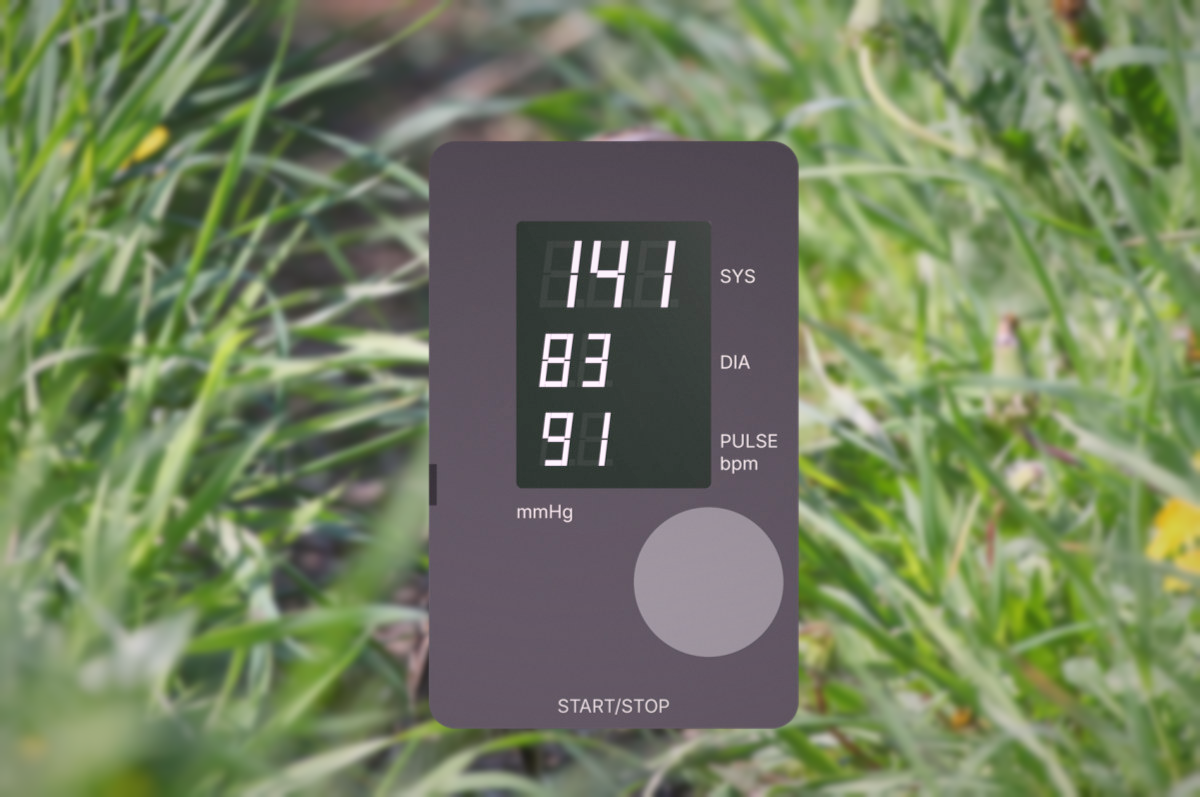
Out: bpm 91
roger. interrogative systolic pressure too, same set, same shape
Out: mmHg 141
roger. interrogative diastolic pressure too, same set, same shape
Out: mmHg 83
